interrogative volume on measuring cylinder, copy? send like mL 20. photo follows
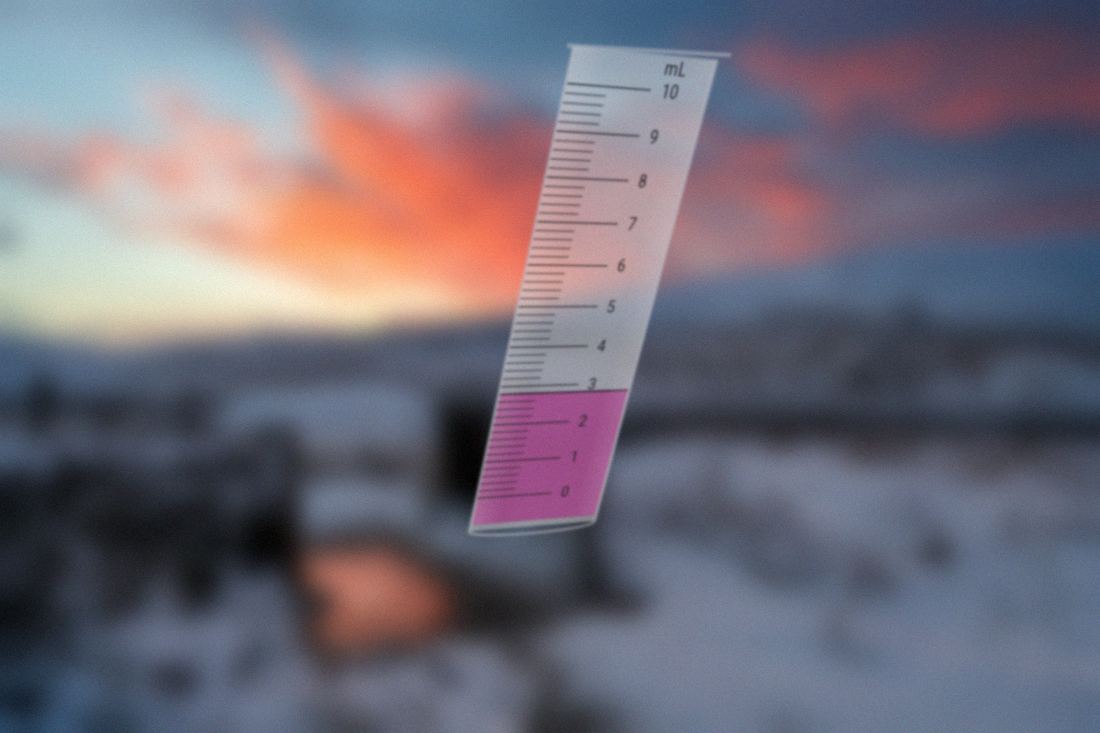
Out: mL 2.8
